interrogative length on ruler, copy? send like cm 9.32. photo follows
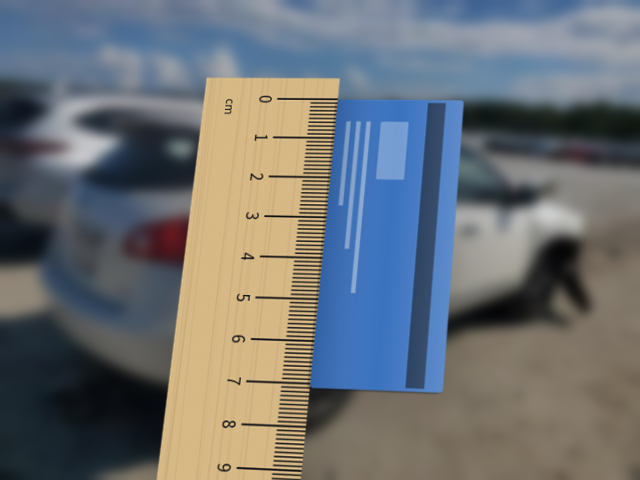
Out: cm 7.1
